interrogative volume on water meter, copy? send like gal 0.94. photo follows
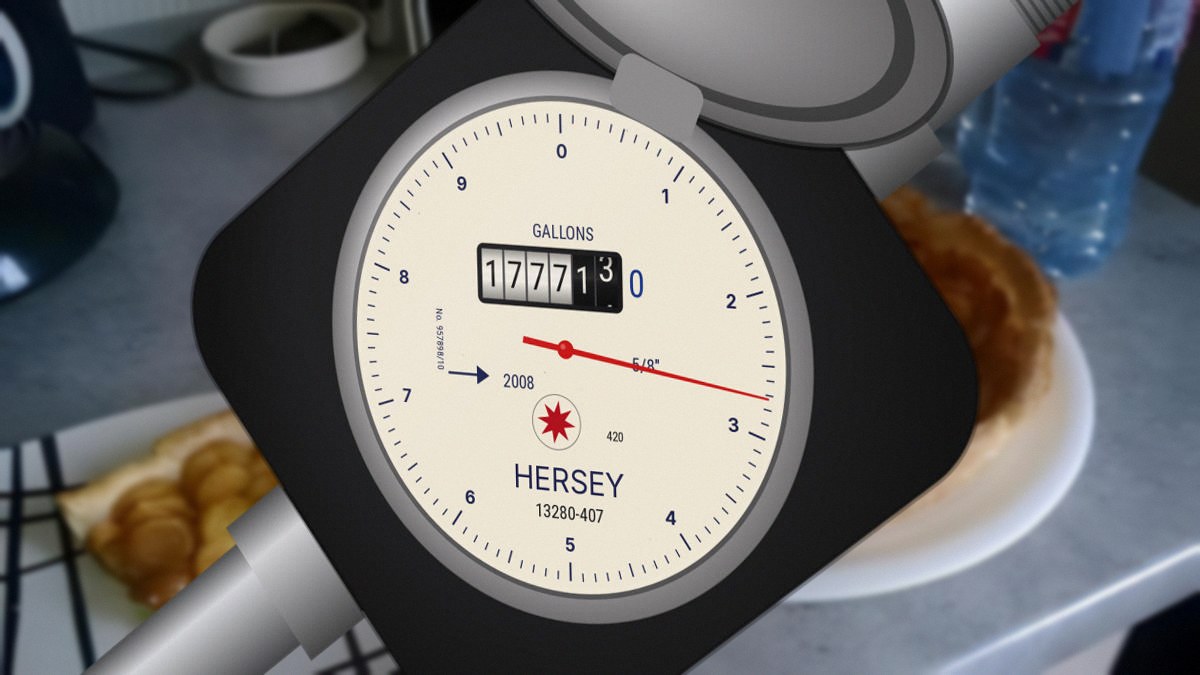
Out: gal 1777132.7
